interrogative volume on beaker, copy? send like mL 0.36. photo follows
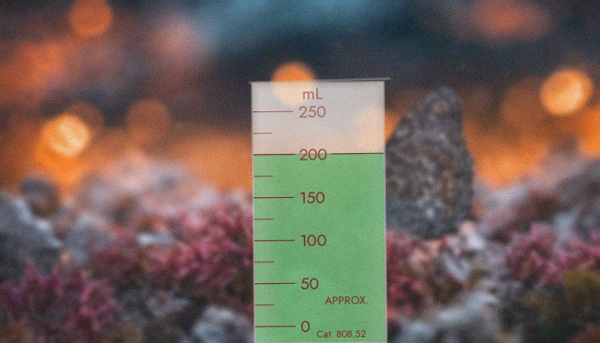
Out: mL 200
